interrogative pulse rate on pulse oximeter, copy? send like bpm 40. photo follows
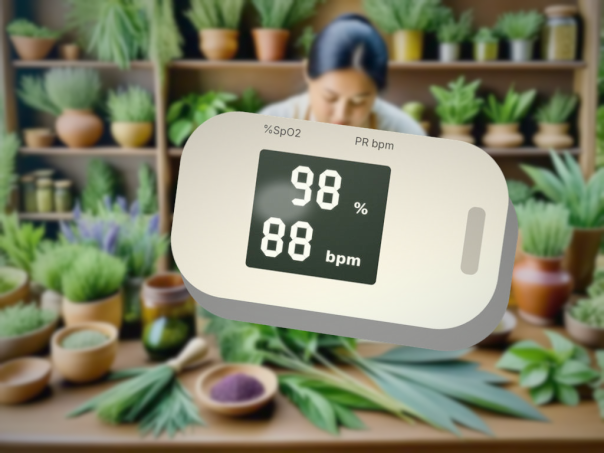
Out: bpm 88
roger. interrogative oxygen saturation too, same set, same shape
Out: % 98
